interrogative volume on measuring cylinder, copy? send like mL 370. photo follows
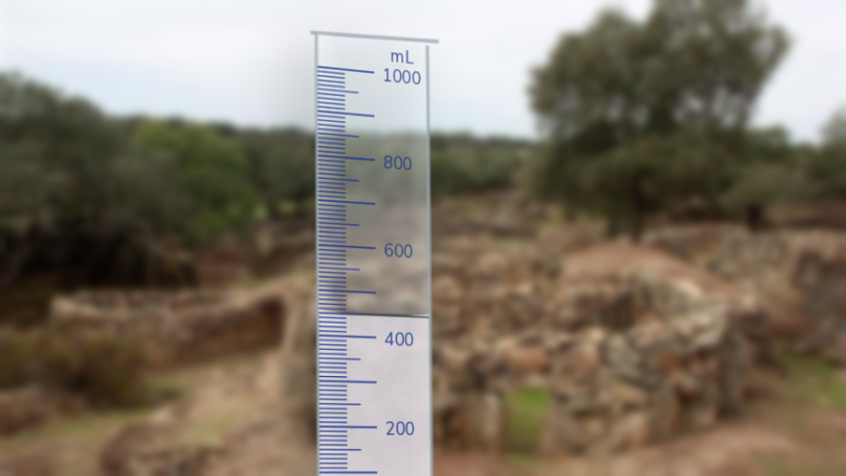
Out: mL 450
